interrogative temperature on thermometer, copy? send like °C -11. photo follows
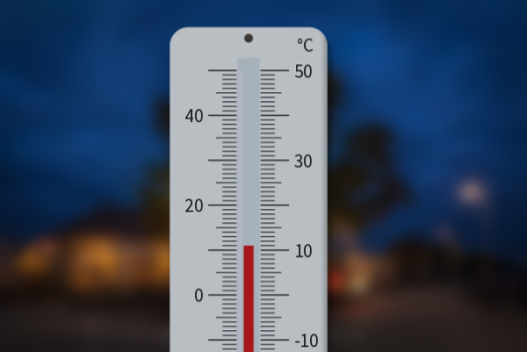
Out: °C 11
